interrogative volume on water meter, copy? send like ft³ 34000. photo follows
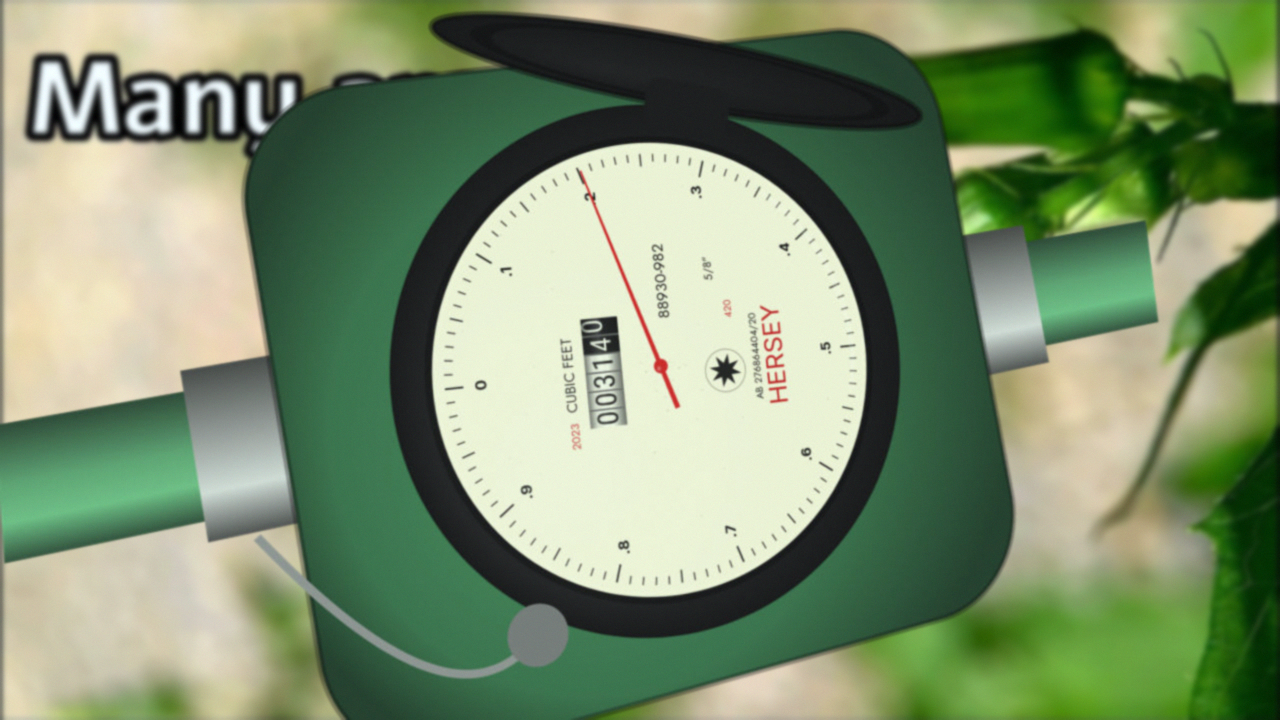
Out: ft³ 3140.20
